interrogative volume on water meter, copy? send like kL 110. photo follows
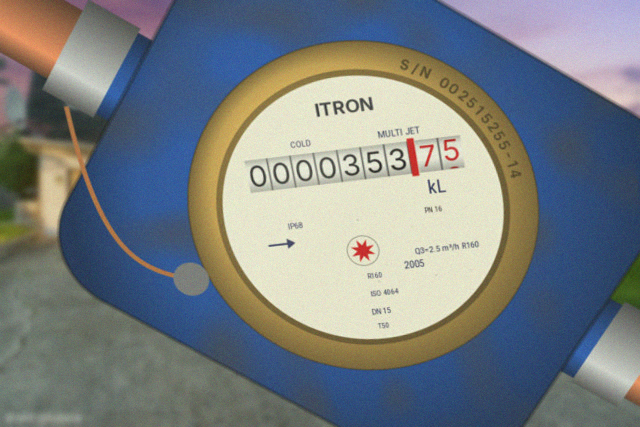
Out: kL 353.75
